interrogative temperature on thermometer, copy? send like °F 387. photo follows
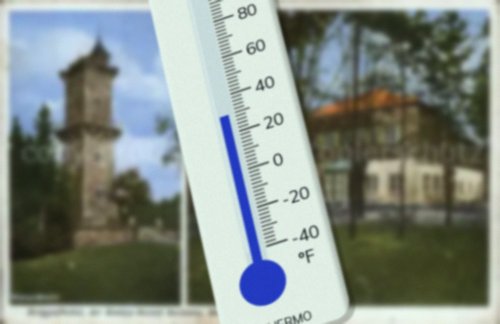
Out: °F 30
